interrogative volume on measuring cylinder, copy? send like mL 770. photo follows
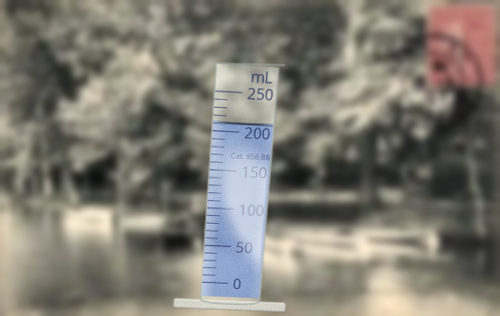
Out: mL 210
